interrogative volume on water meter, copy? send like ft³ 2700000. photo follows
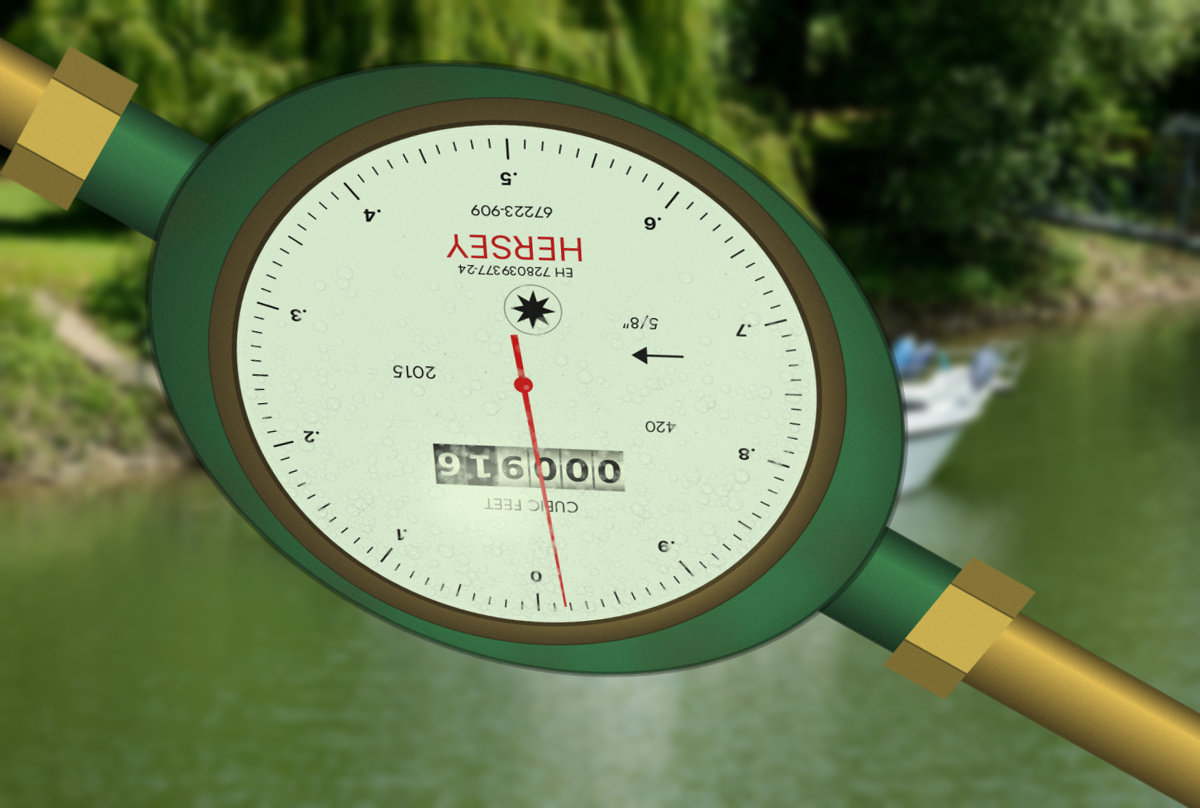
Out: ft³ 915.98
